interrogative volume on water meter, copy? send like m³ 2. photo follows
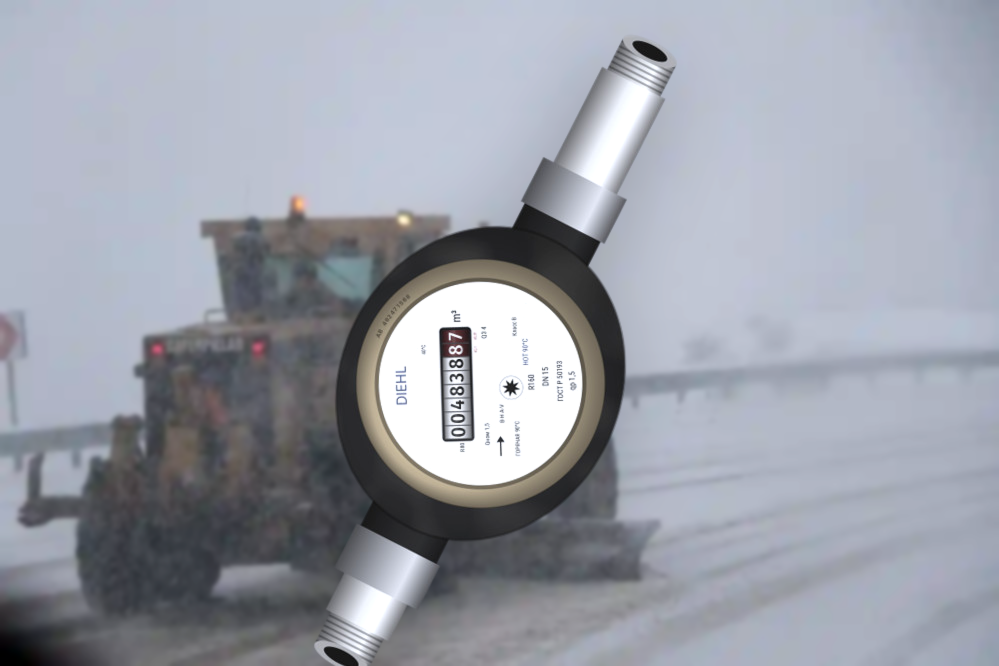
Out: m³ 4838.87
